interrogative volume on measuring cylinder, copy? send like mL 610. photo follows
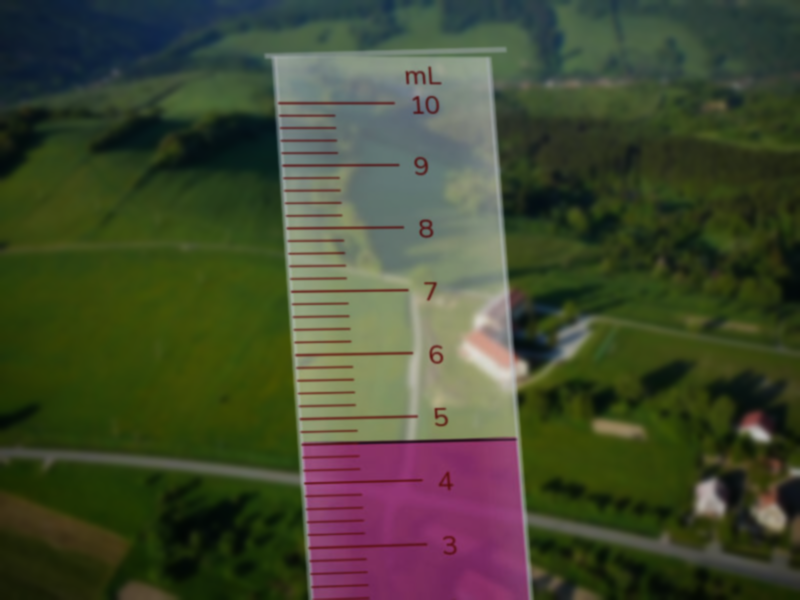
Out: mL 4.6
